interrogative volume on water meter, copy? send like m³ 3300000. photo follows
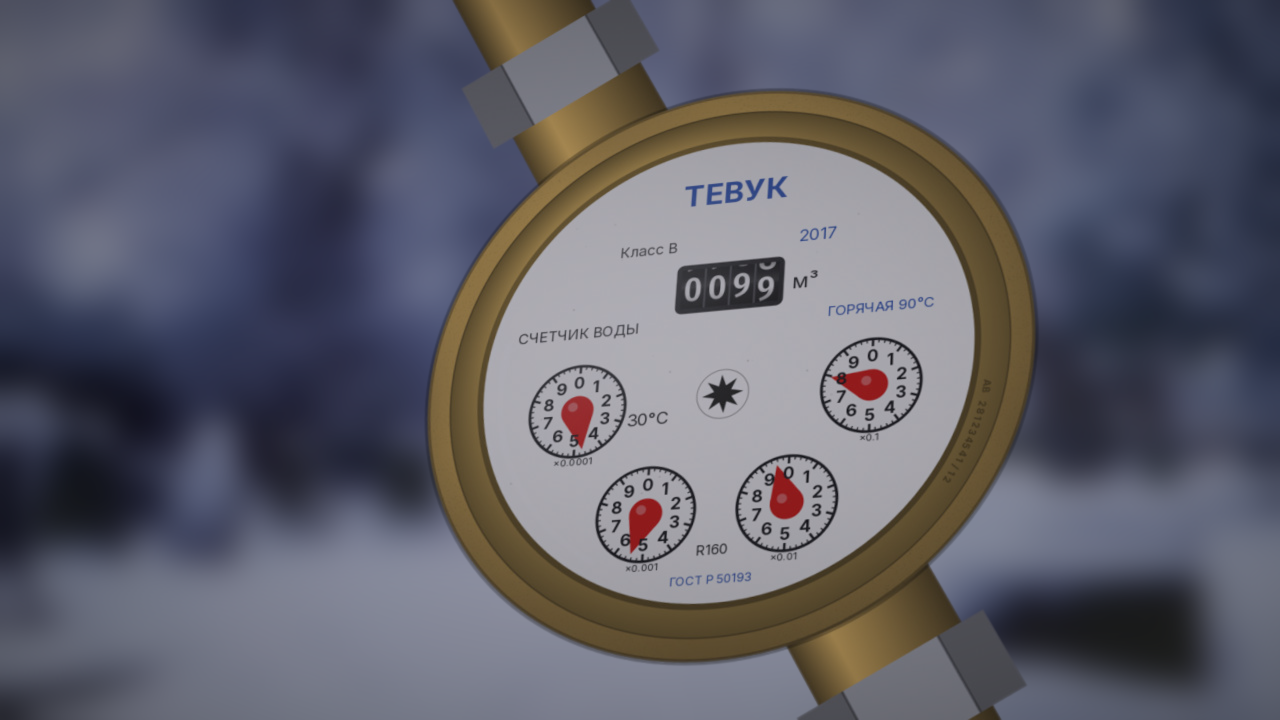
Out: m³ 98.7954
